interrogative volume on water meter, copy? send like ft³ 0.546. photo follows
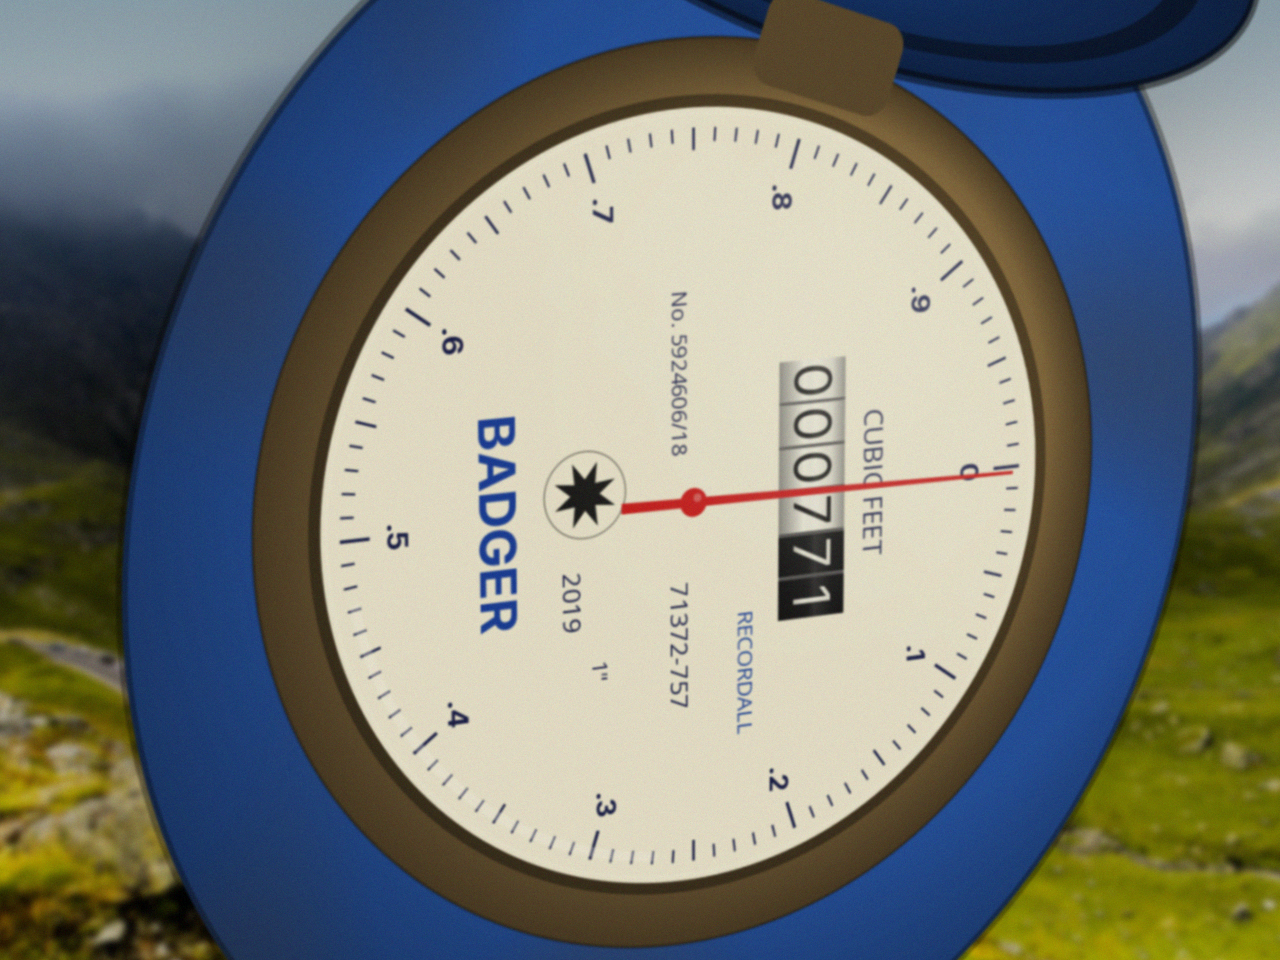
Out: ft³ 771.00
